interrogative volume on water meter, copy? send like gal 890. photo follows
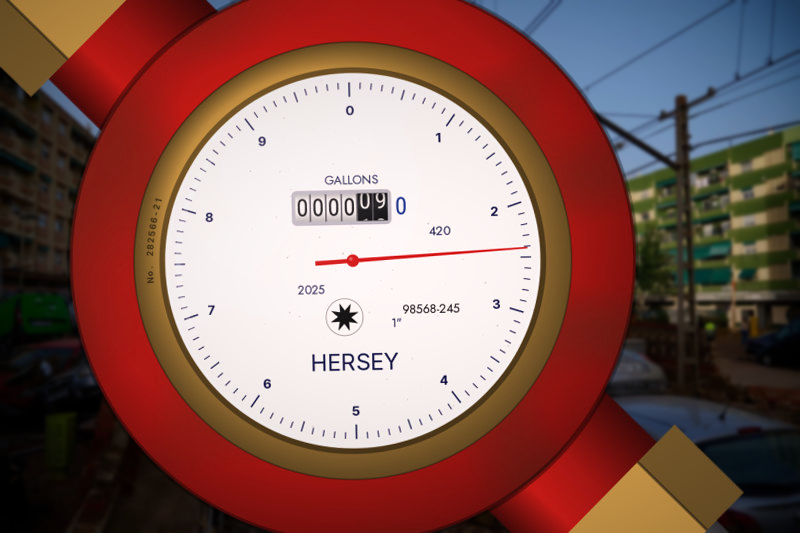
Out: gal 92.4
